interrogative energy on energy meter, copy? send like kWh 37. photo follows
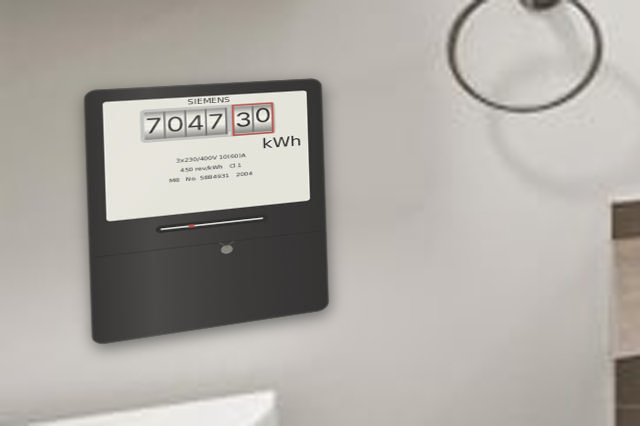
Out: kWh 7047.30
